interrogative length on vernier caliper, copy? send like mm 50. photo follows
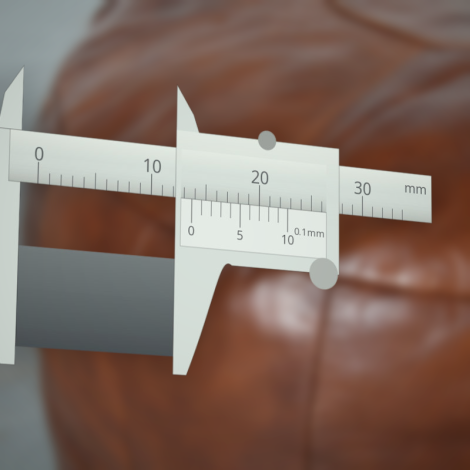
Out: mm 13.7
